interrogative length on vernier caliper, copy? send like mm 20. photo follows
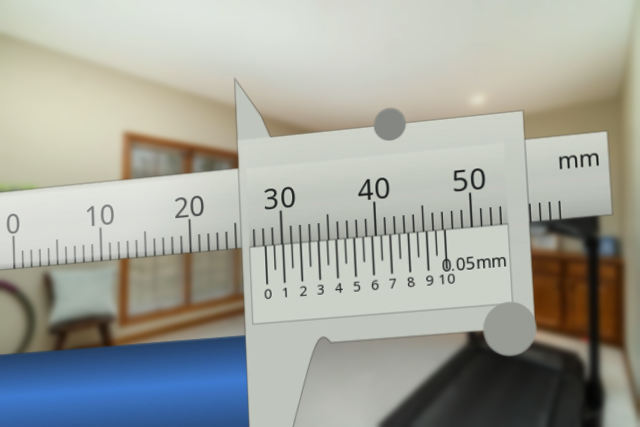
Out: mm 28.2
